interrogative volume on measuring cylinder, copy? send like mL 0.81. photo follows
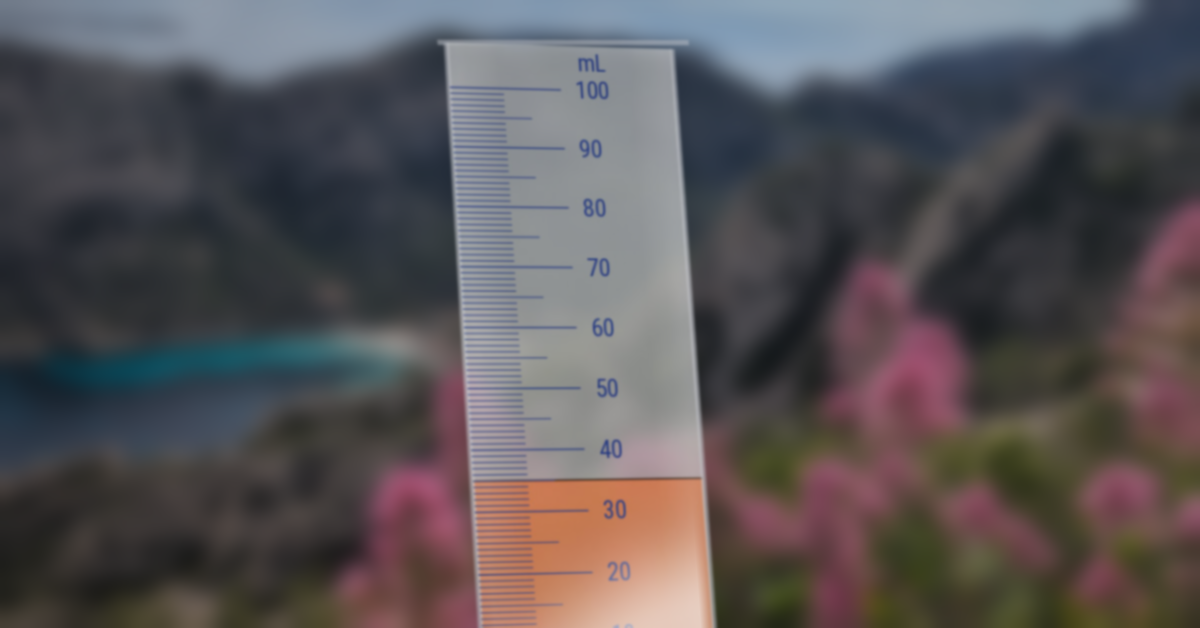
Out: mL 35
